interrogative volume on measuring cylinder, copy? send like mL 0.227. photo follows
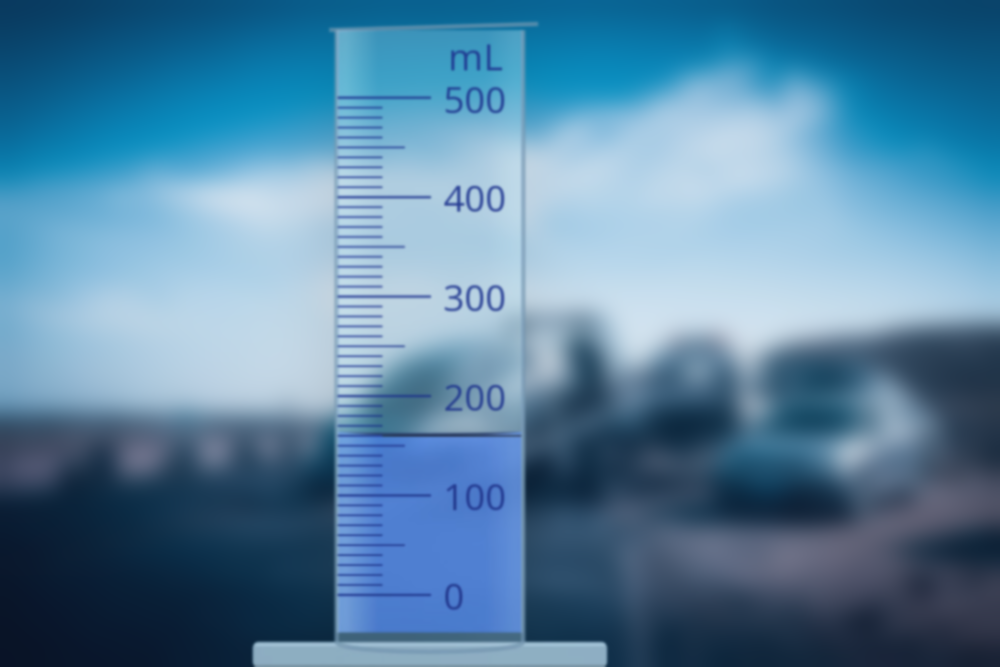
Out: mL 160
